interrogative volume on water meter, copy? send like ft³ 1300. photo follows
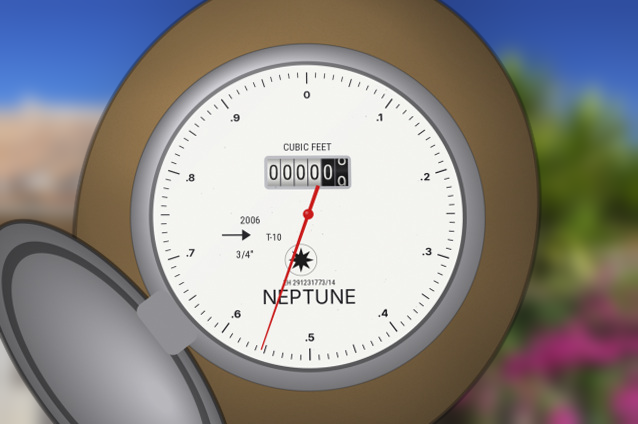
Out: ft³ 8.55
